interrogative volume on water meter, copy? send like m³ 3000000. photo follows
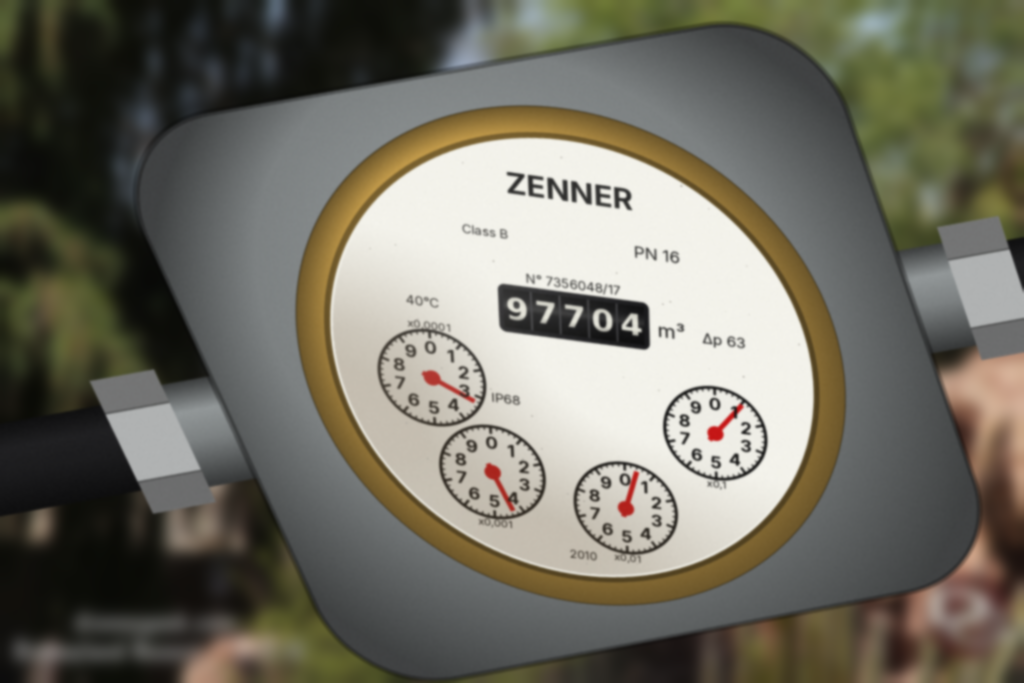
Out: m³ 97704.1043
